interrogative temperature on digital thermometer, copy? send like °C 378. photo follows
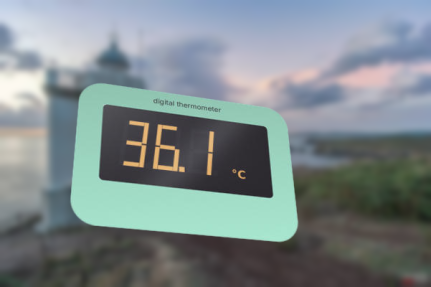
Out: °C 36.1
